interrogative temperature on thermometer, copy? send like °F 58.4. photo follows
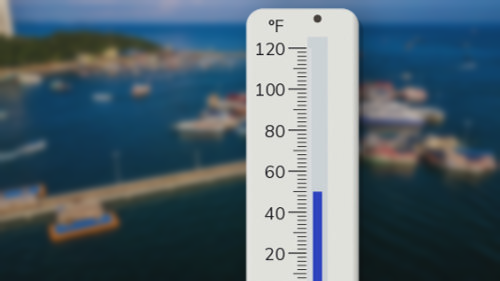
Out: °F 50
